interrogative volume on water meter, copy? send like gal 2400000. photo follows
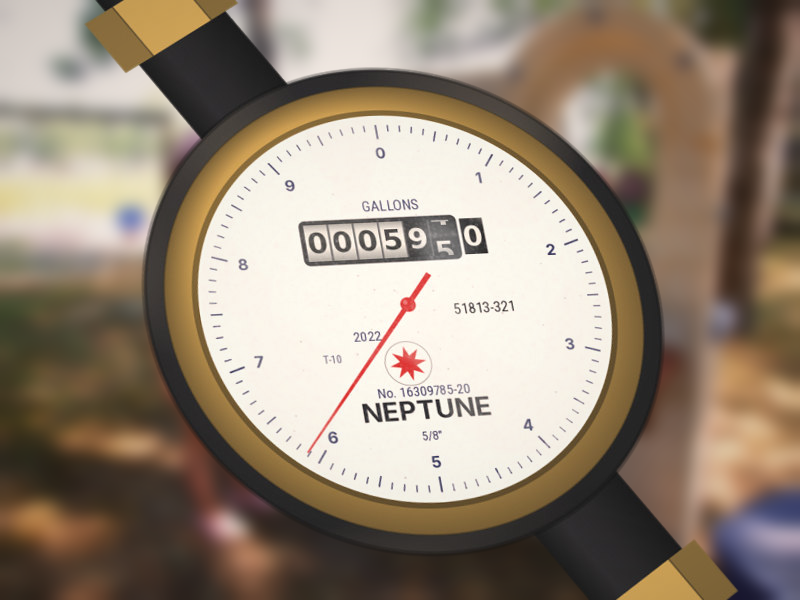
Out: gal 5946.1
